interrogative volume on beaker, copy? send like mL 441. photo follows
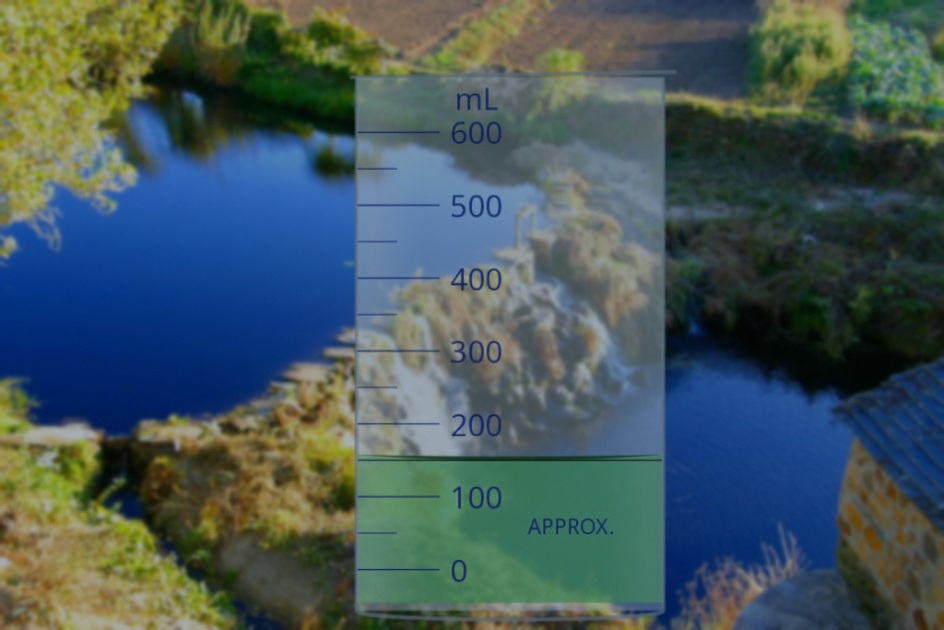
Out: mL 150
